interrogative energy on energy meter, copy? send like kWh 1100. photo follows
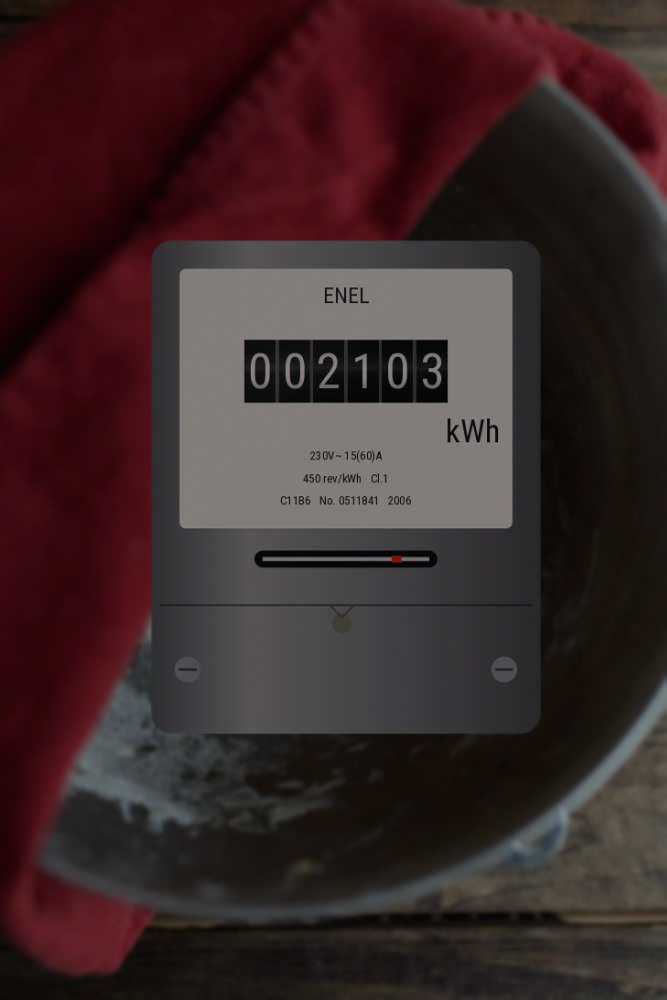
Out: kWh 2103
